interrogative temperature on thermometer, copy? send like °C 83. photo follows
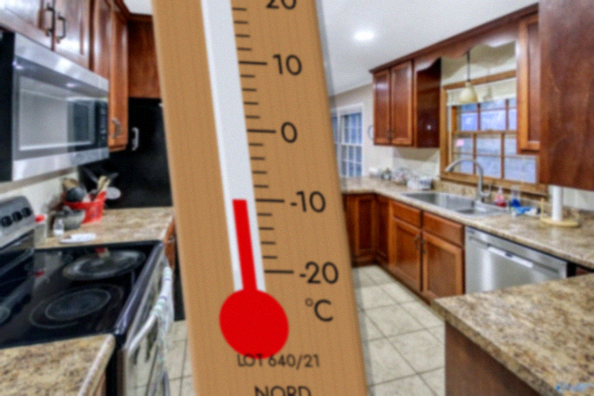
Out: °C -10
